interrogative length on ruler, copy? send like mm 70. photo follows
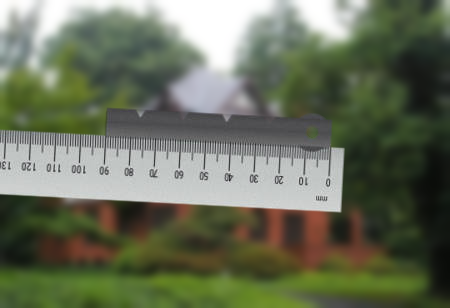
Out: mm 90
